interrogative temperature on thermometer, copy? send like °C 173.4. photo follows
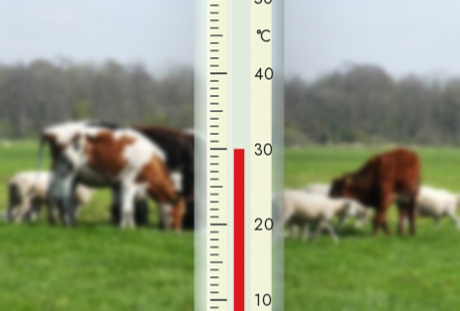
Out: °C 30
